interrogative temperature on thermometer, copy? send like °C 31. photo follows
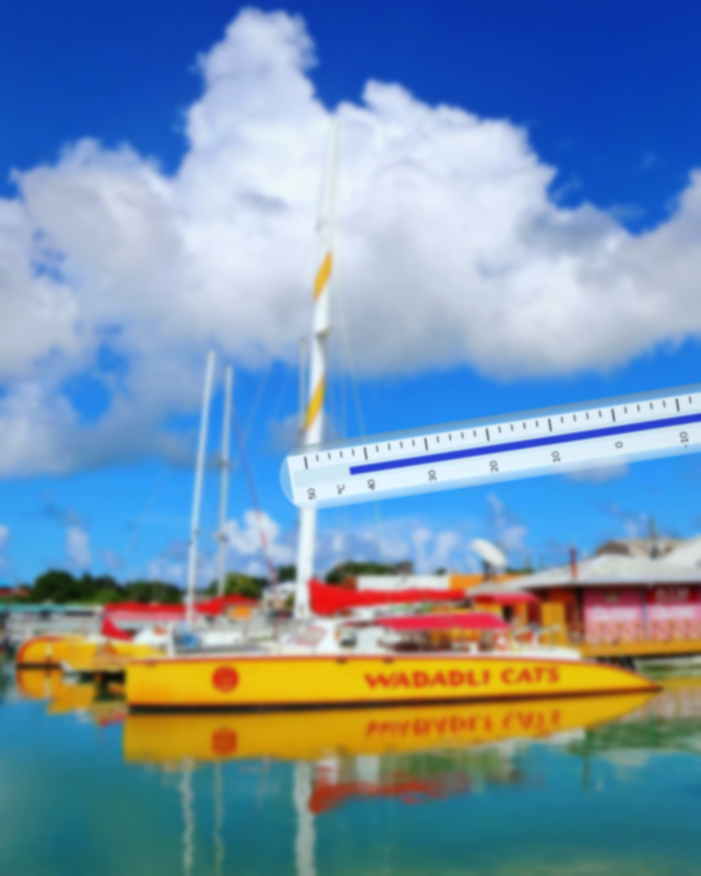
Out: °C 43
